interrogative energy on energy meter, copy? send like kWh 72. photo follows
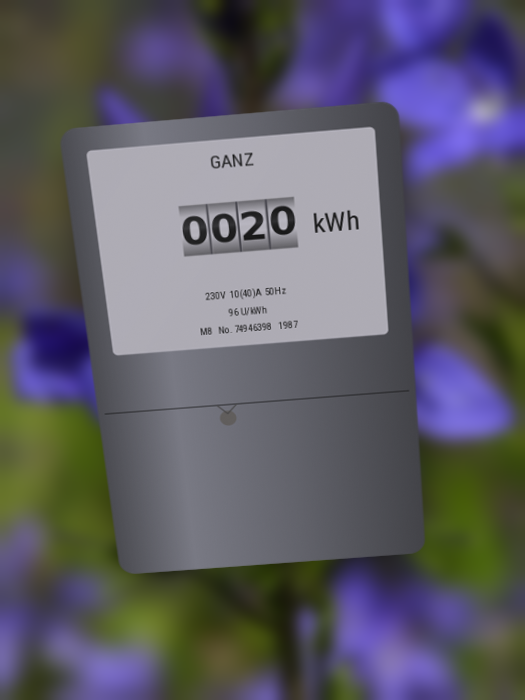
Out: kWh 20
